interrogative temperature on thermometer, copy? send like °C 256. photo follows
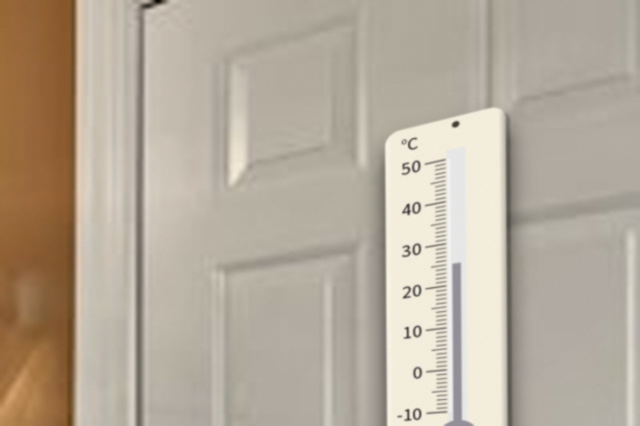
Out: °C 25
